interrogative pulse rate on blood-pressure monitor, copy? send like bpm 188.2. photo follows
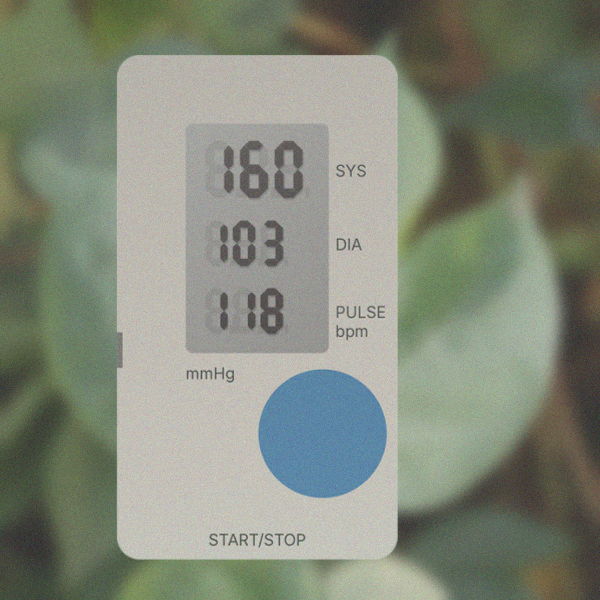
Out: bpm 118
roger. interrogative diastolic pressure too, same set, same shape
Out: mmHg 103
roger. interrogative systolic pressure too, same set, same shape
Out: mmHg 160
